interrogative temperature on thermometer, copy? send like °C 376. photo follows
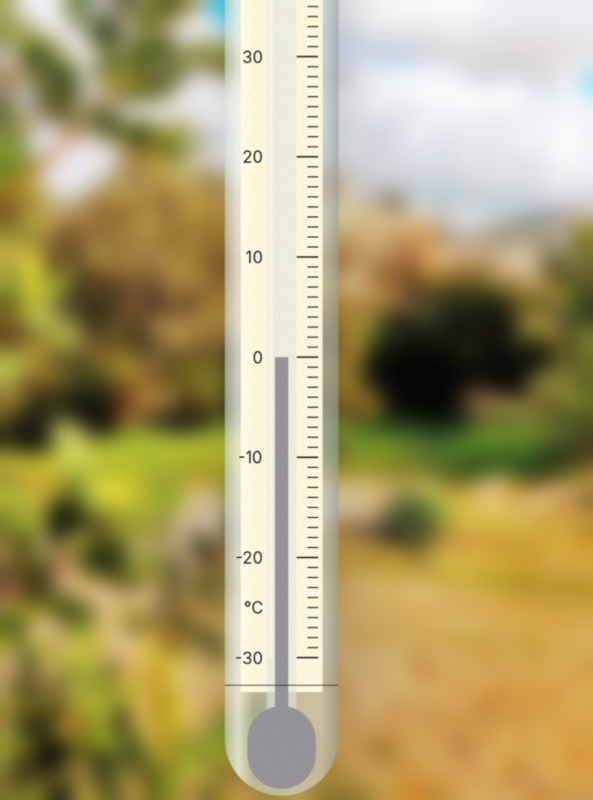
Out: °C 0
